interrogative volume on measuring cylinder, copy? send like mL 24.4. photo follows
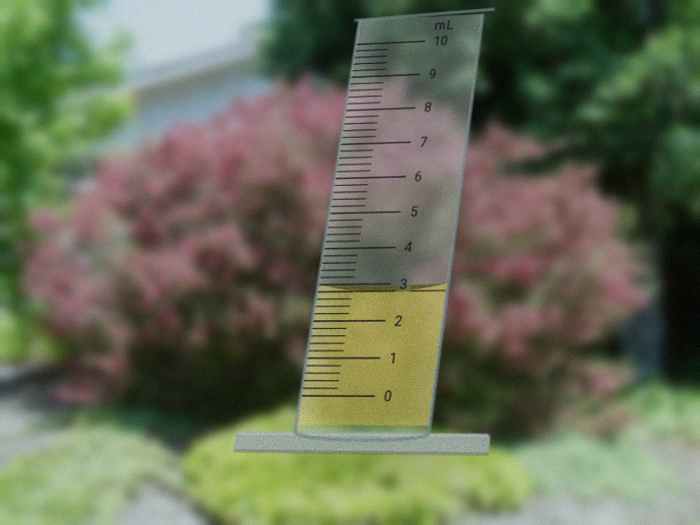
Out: mL 2.8
